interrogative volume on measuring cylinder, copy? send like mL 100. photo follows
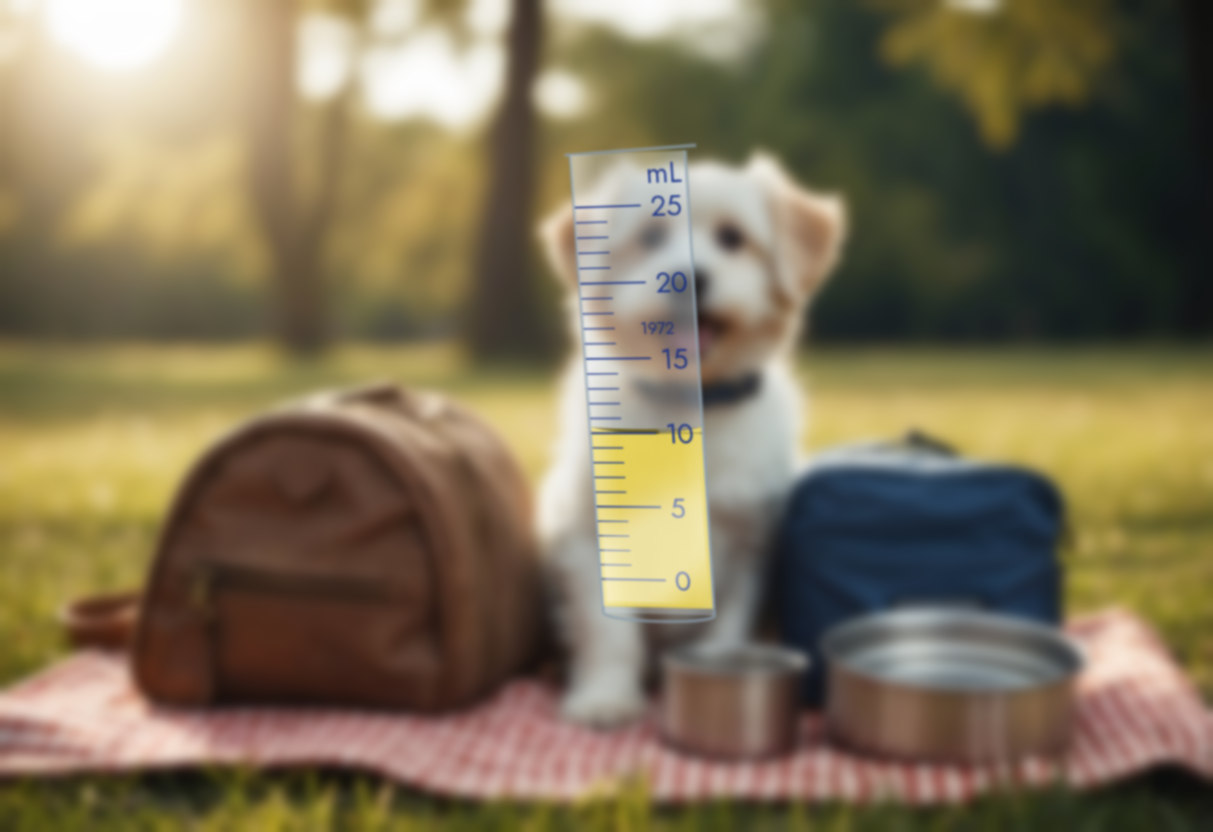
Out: mL 10
